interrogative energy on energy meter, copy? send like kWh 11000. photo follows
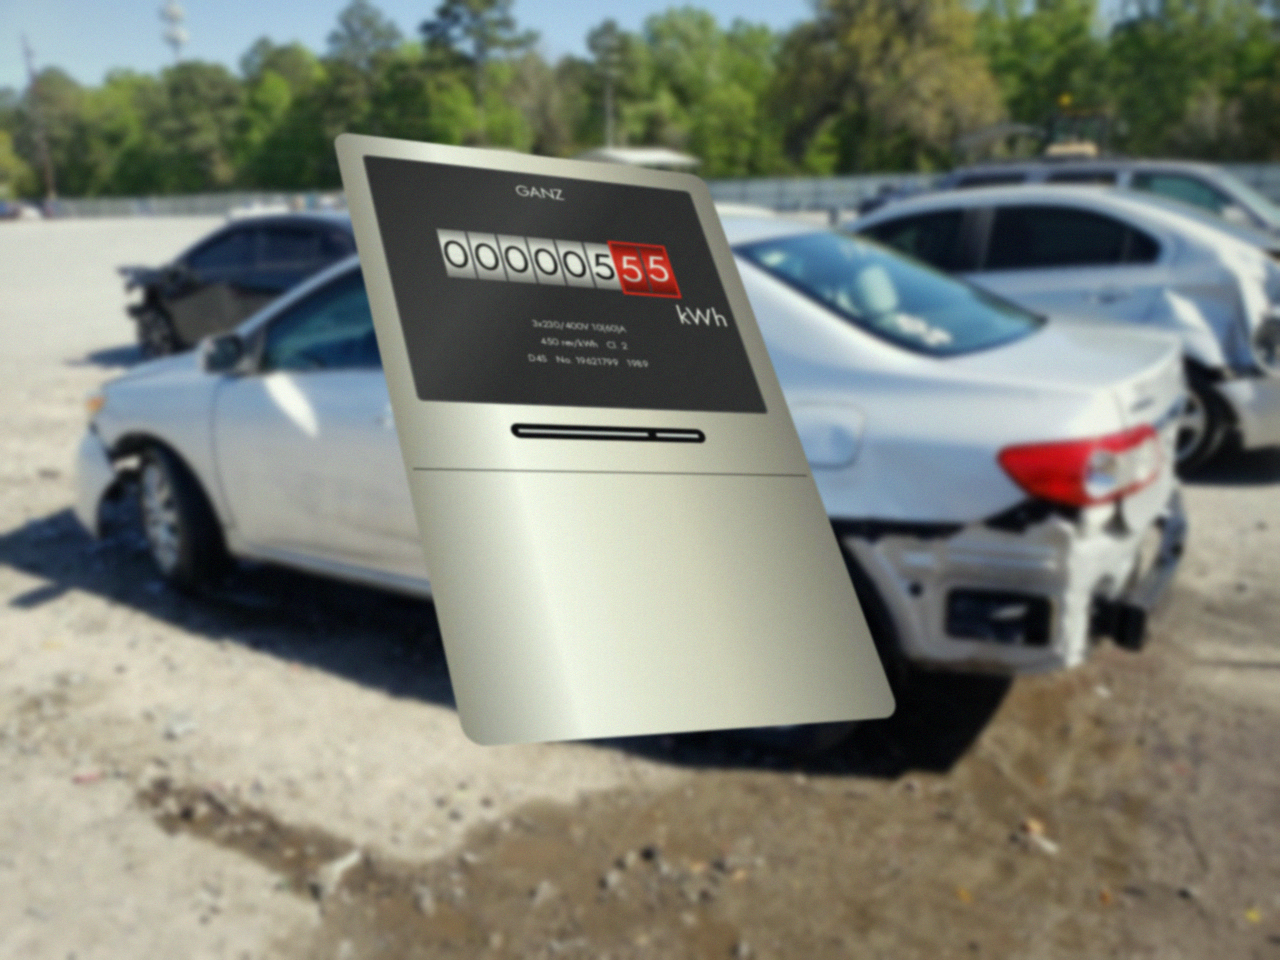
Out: kWh 5.55
